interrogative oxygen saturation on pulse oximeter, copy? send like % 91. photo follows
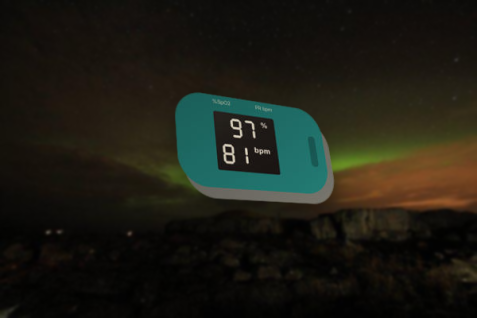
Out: % 97
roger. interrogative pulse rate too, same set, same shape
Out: bpm 81
